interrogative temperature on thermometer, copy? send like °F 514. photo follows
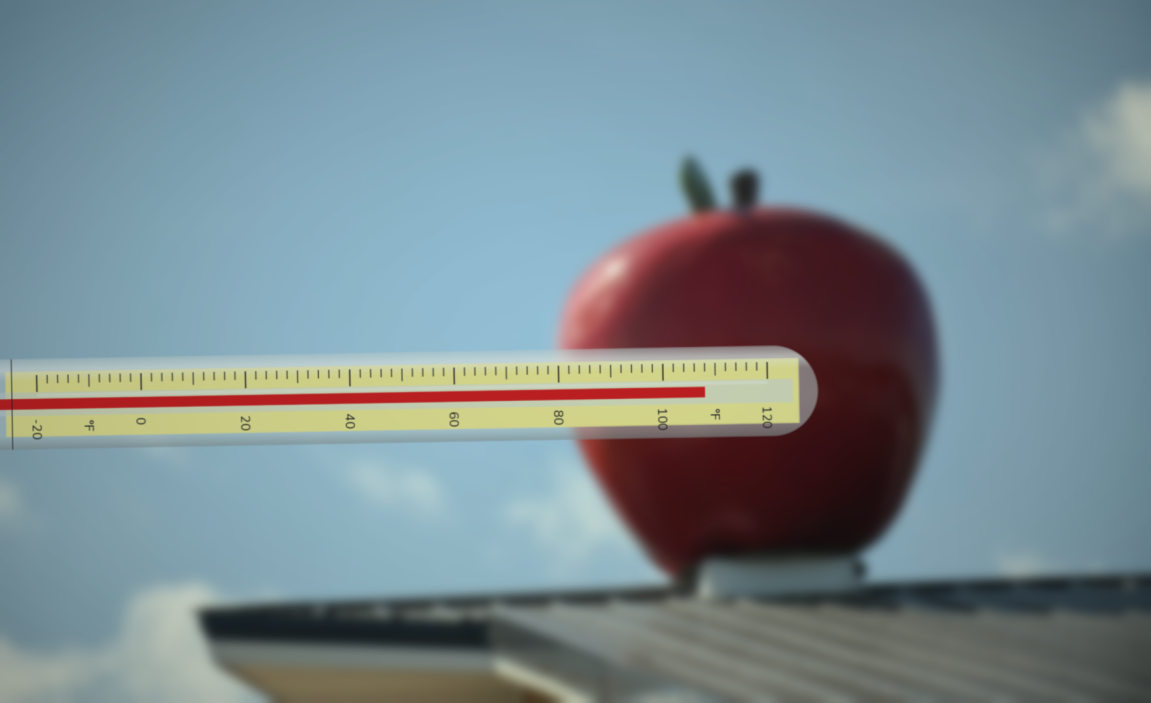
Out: °F 108
